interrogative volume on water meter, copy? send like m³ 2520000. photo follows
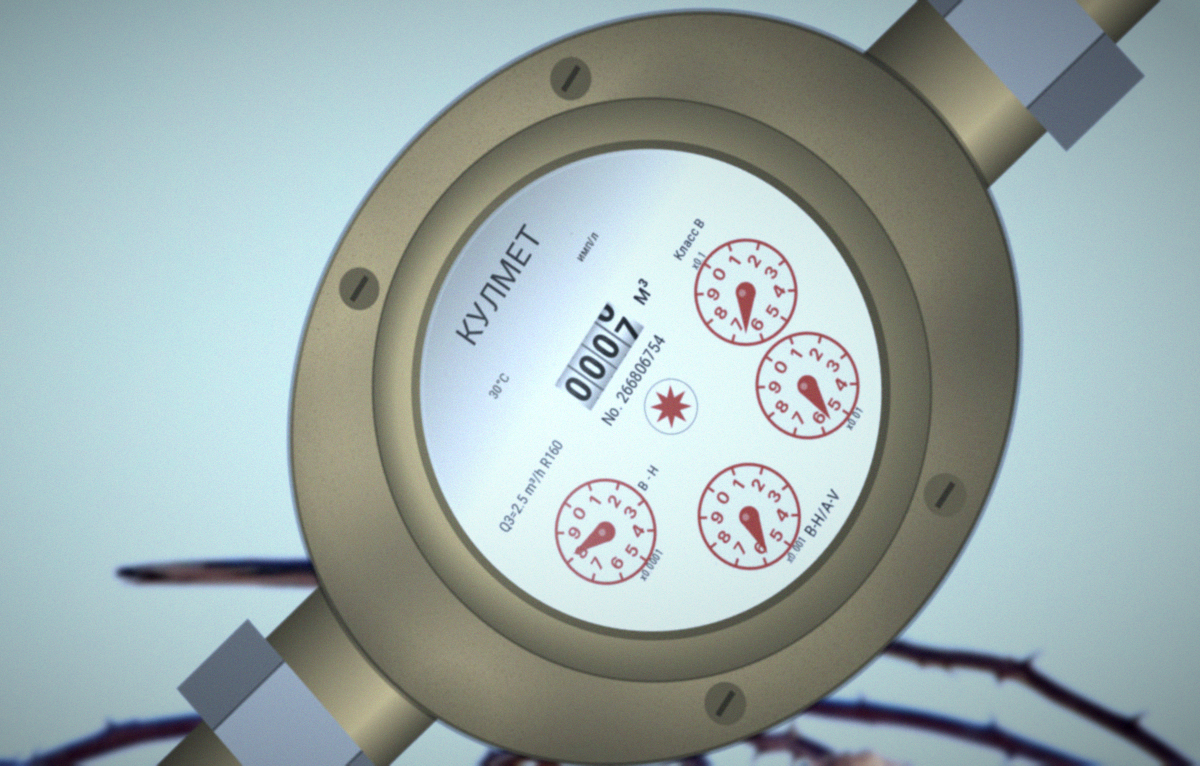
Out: m³ 6.6558
